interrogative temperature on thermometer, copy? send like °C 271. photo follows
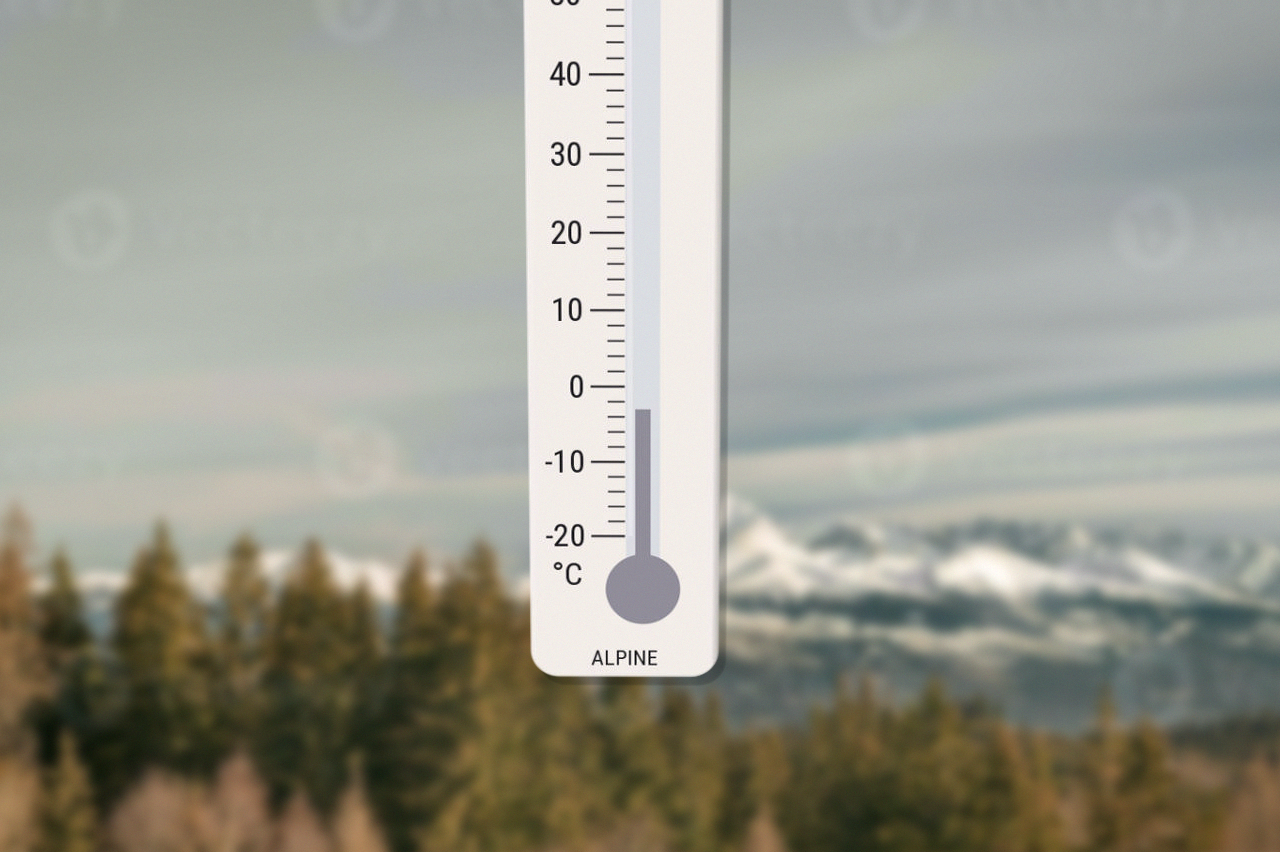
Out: °C -3
